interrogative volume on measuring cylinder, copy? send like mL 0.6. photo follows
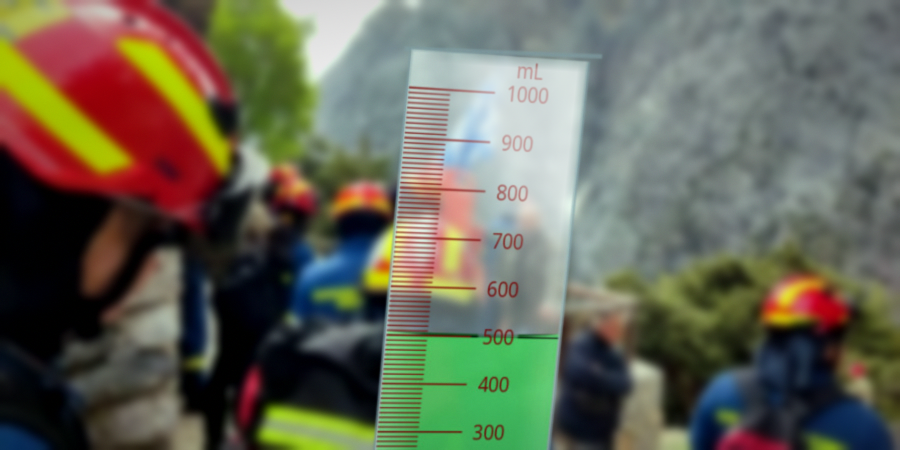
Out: mL 500
